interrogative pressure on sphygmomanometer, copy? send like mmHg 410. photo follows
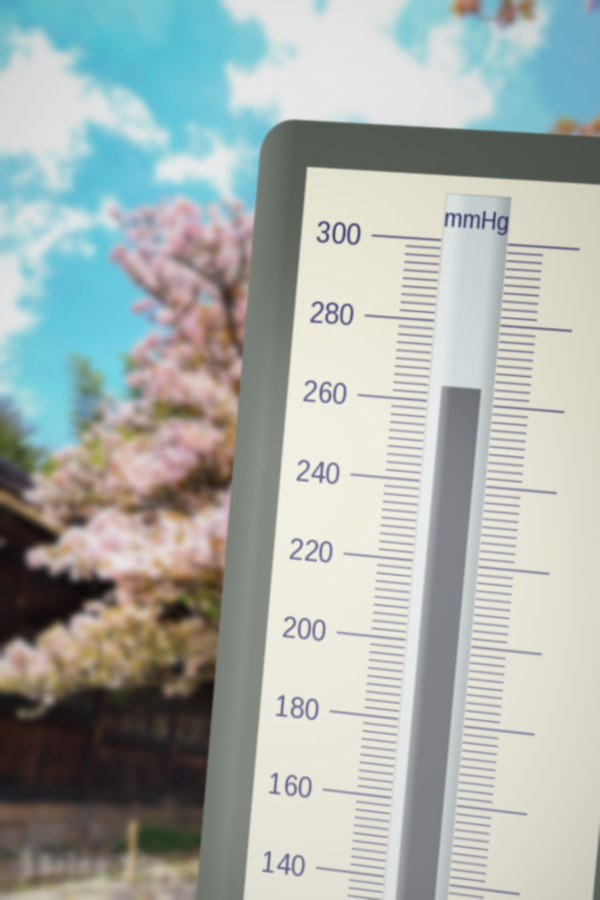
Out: mmHg 264
